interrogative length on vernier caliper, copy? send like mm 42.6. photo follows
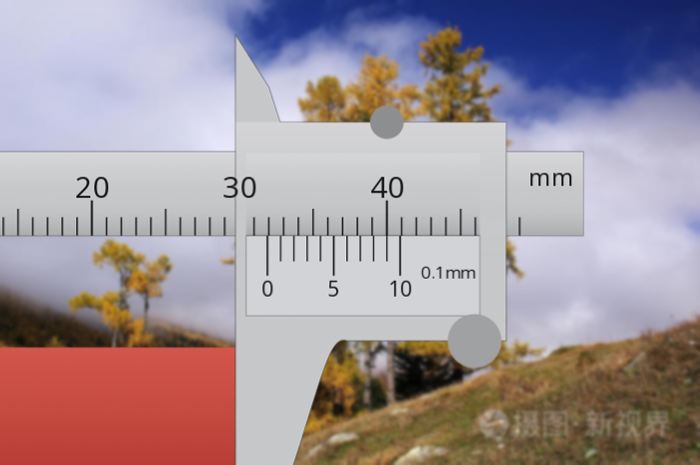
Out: mm 31.9
